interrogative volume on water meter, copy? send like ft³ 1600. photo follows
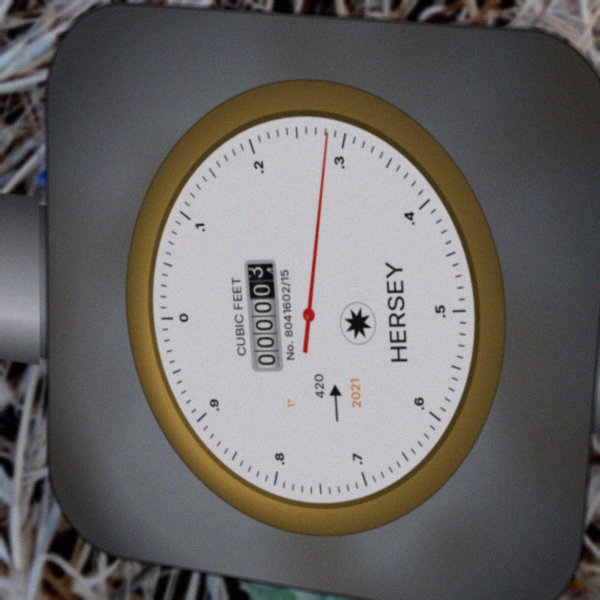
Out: ft³ 3.28
